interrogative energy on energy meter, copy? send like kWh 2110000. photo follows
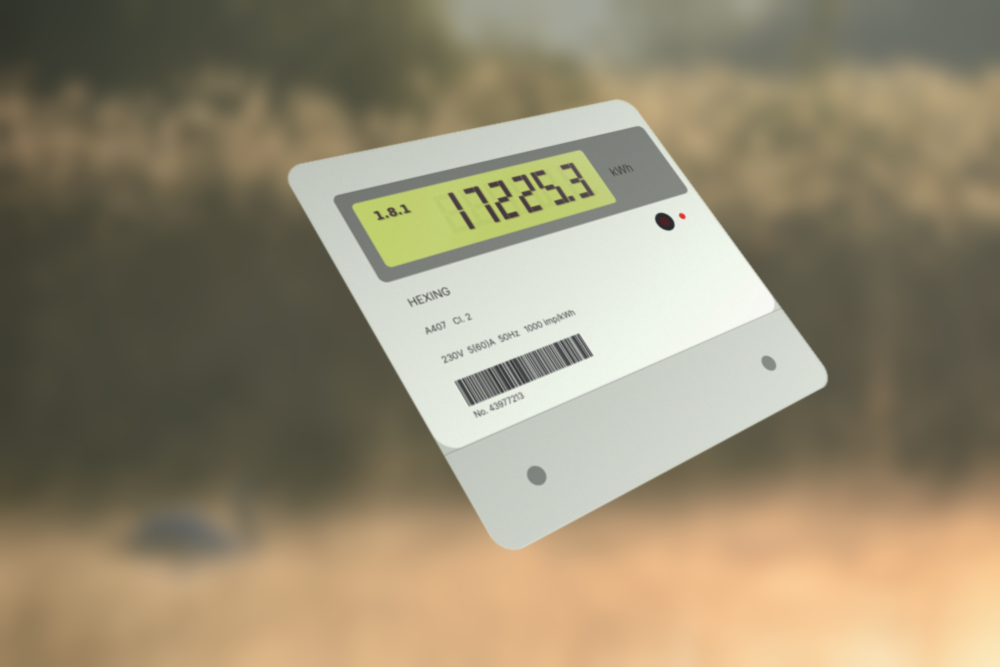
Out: kWh 17225.3
